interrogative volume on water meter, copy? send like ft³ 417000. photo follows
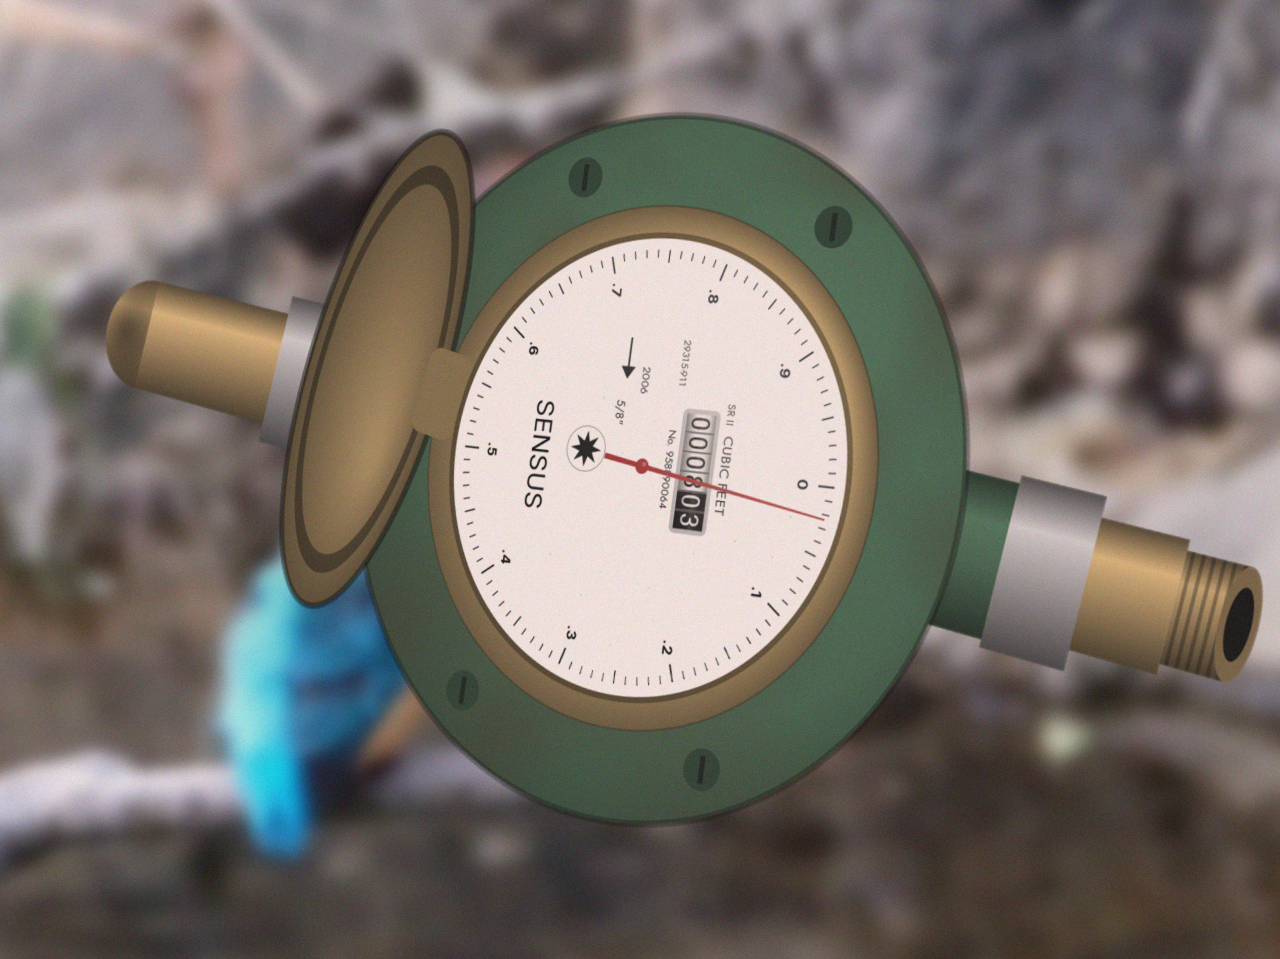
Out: ft³ 803.02
